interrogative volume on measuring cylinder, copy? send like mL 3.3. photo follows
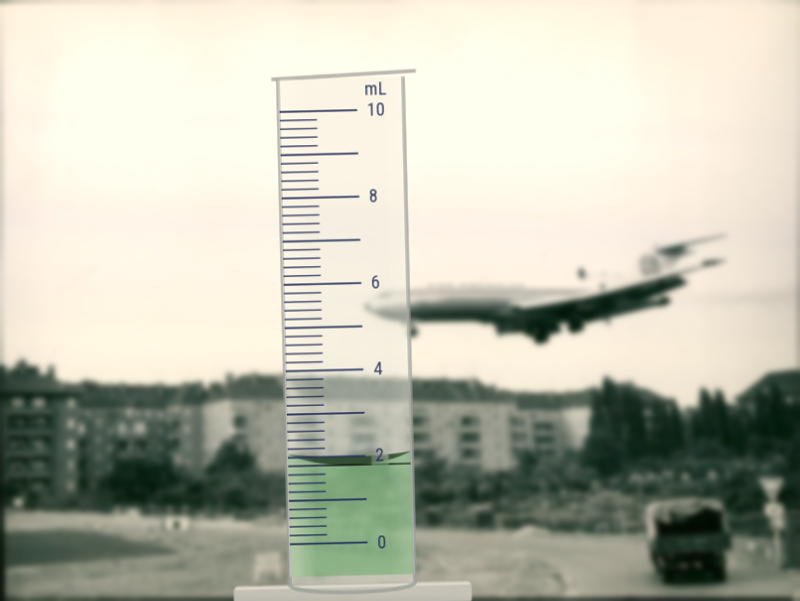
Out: mL 1.8
